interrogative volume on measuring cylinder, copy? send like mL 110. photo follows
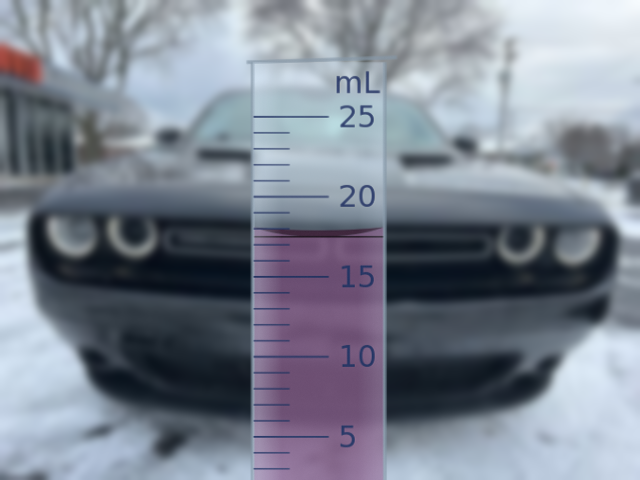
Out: mL 17.5
